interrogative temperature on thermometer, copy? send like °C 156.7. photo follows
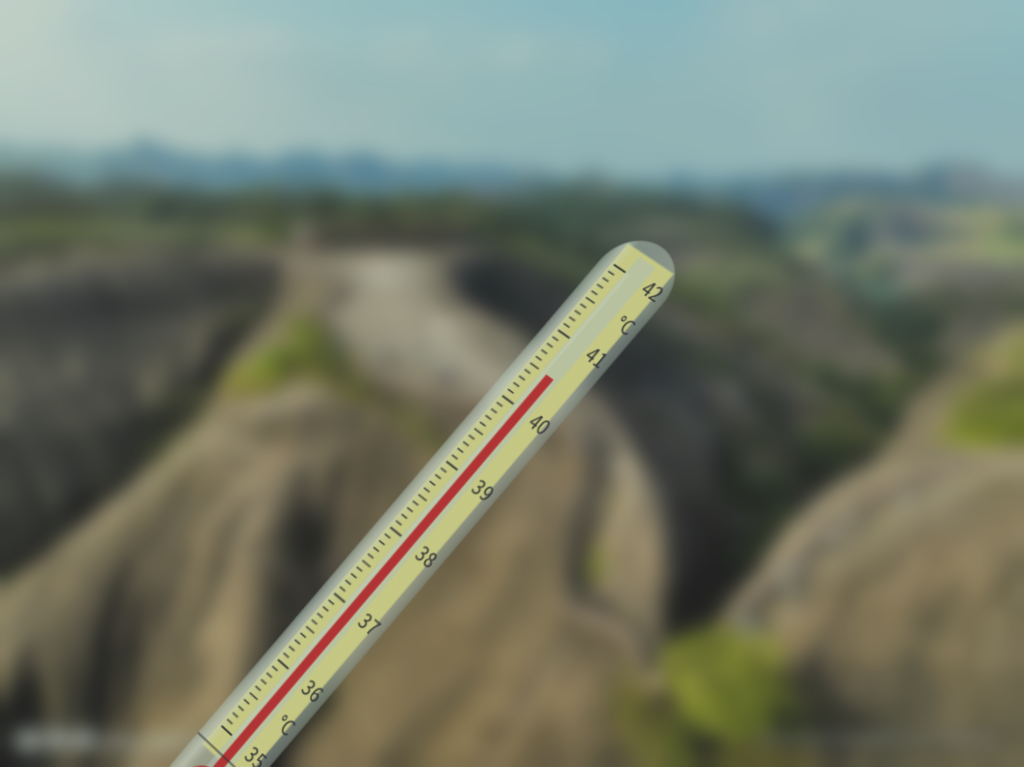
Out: °C 40.5
